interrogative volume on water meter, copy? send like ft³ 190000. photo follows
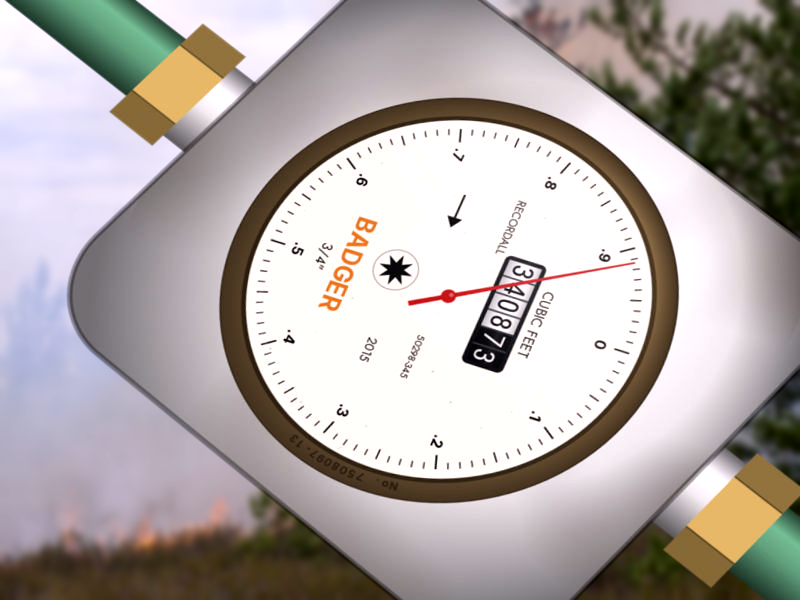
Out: ft³ 340872.91
